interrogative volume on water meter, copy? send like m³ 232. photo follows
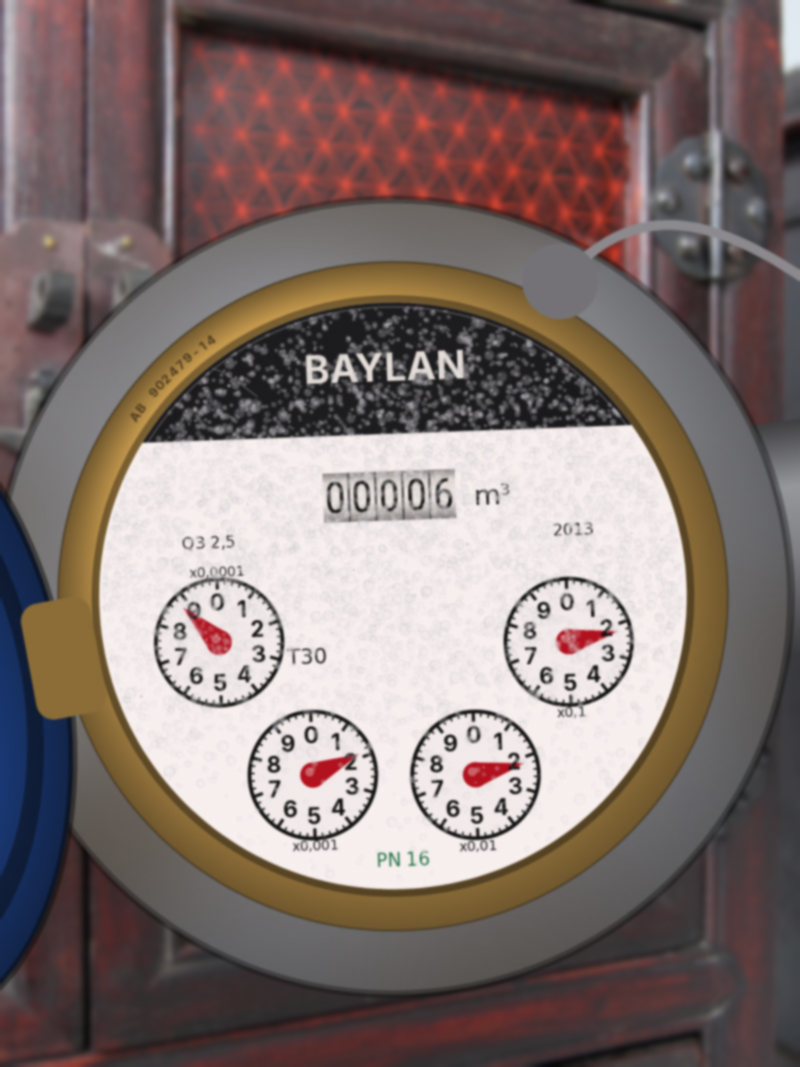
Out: m³ 6.2218
